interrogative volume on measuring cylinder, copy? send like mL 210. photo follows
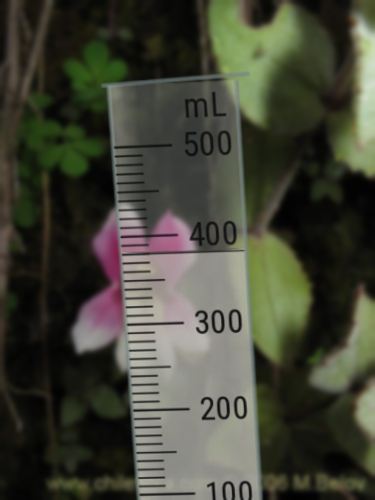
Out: mL 380
